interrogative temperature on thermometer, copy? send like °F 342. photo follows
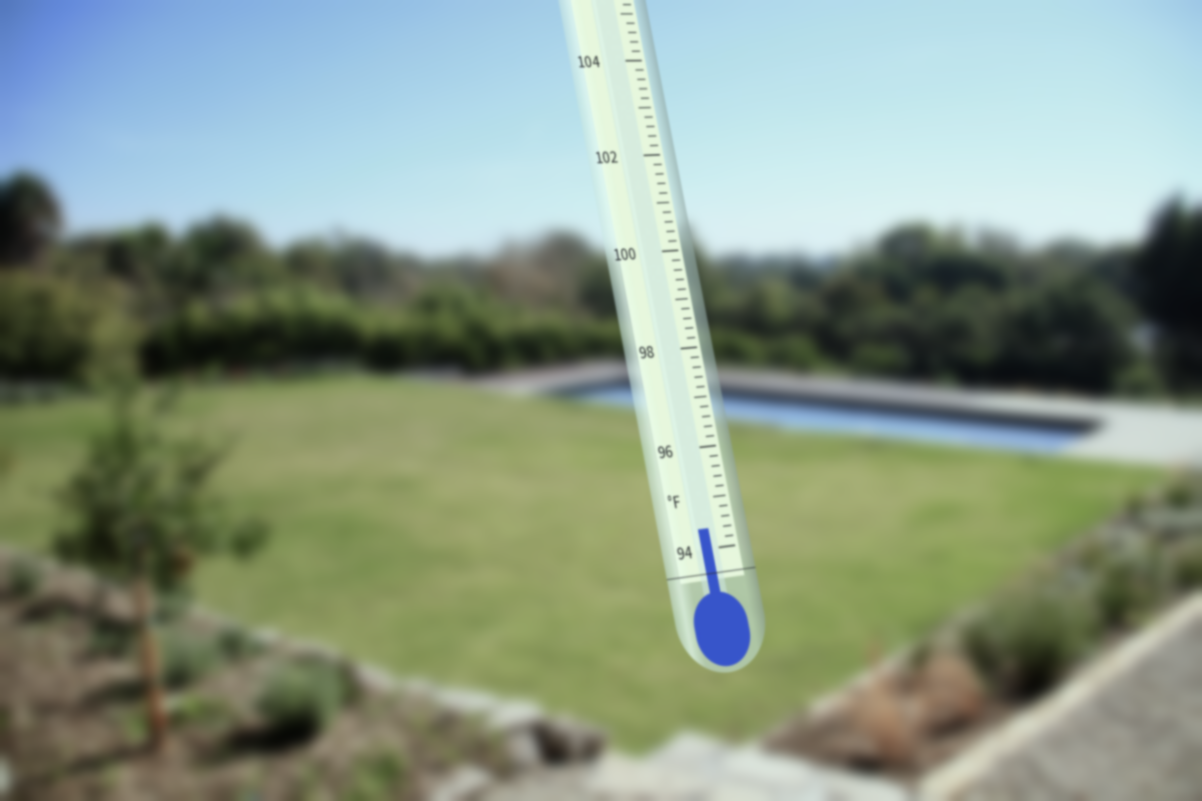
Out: °F 94.4
